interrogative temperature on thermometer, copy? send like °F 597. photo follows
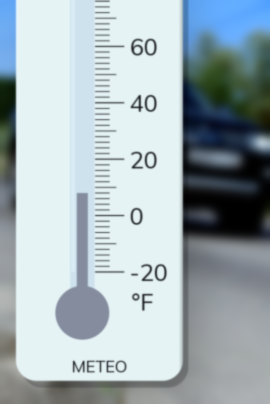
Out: °F 8
